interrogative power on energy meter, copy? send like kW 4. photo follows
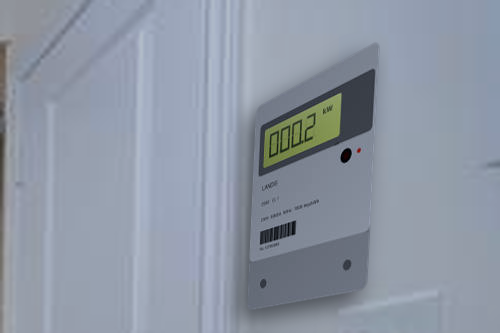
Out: kW 0.2
